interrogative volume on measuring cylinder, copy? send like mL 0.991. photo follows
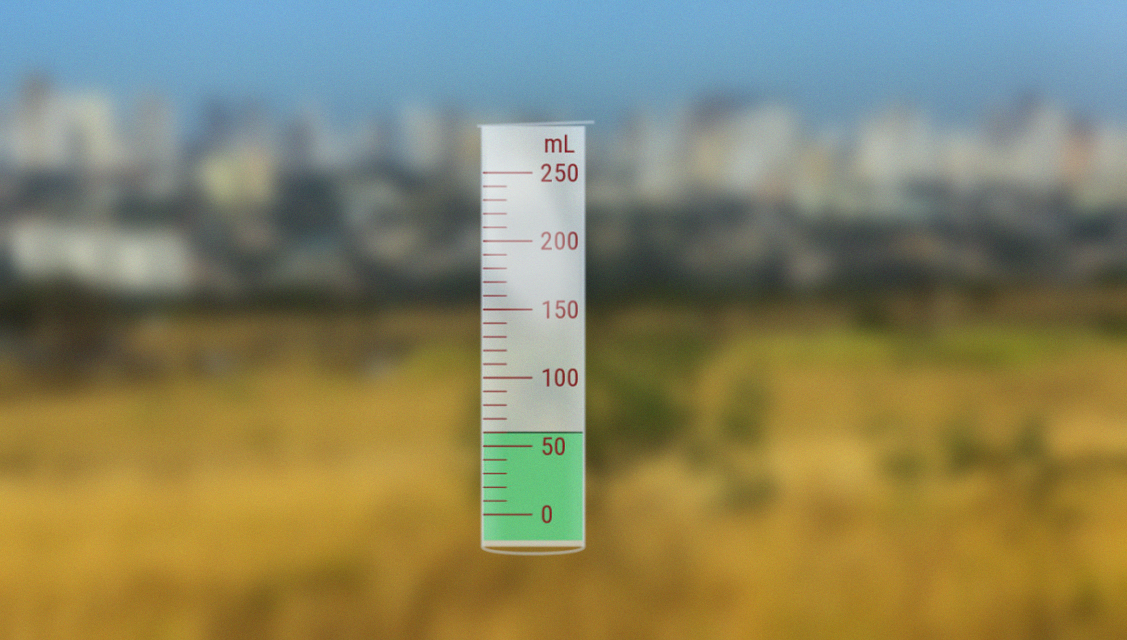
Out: mL 60
